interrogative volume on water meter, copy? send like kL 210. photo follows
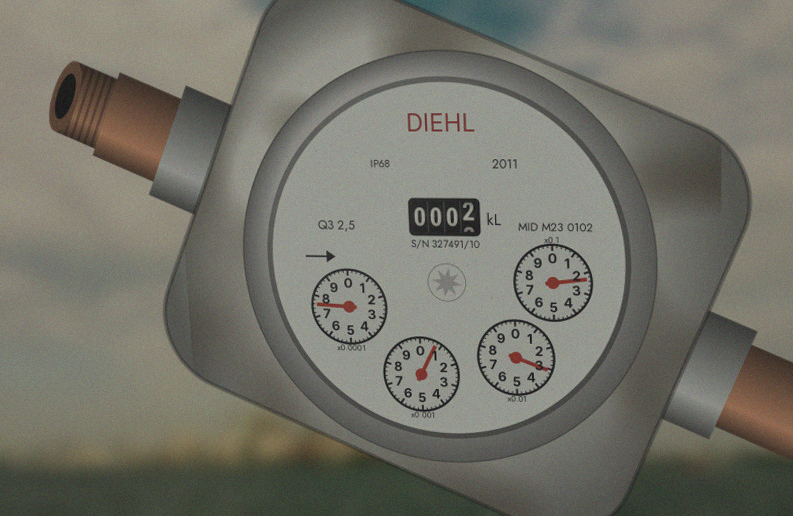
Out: kL 2.2307
